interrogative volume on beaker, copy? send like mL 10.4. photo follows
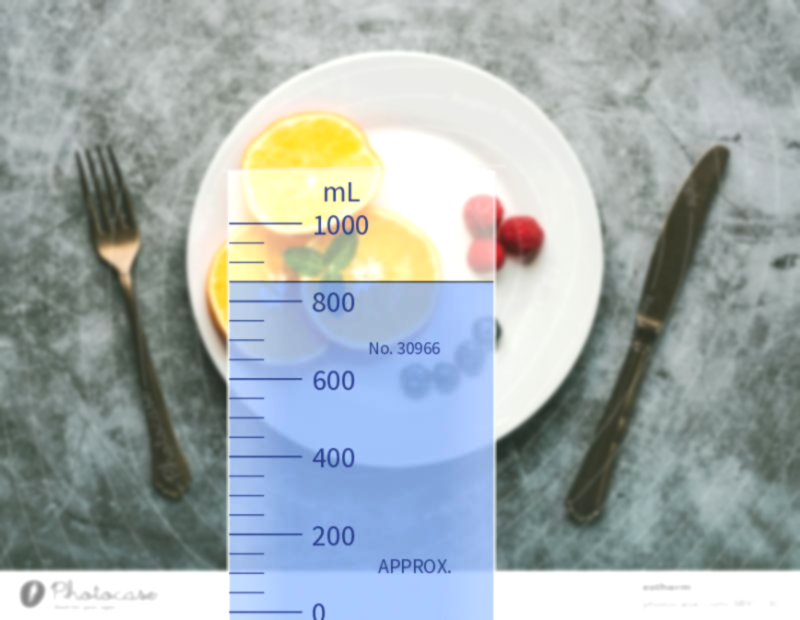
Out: mL 850
